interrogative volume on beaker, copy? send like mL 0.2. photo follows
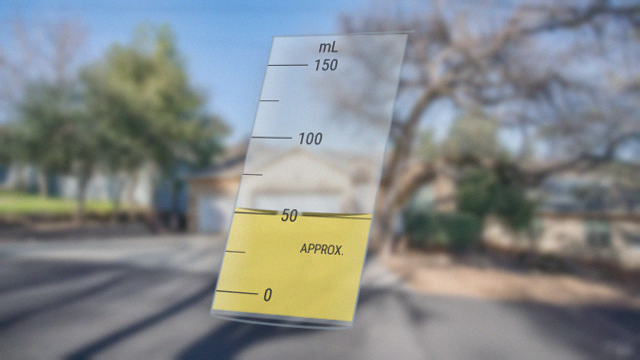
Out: mL 50
